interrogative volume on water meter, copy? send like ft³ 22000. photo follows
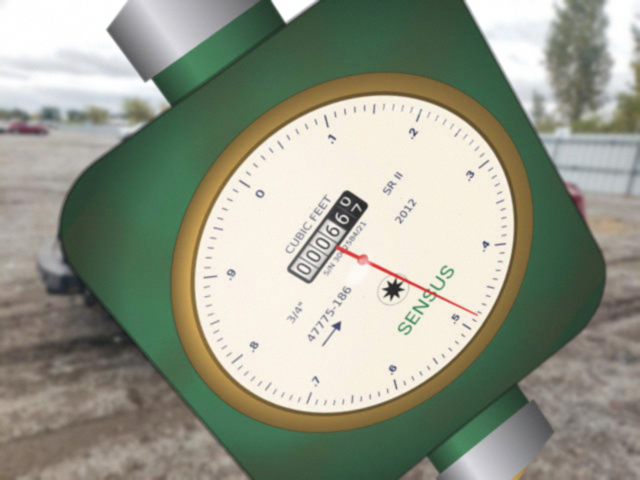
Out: ft³ 666.48
